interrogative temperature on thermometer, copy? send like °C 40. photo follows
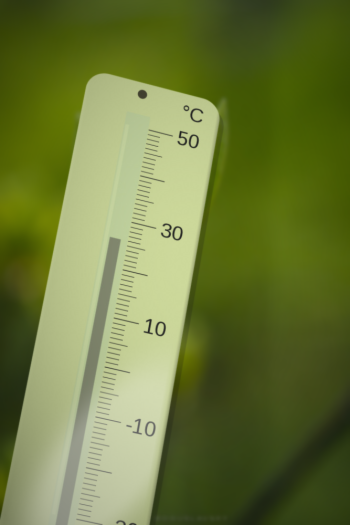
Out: °C 26
